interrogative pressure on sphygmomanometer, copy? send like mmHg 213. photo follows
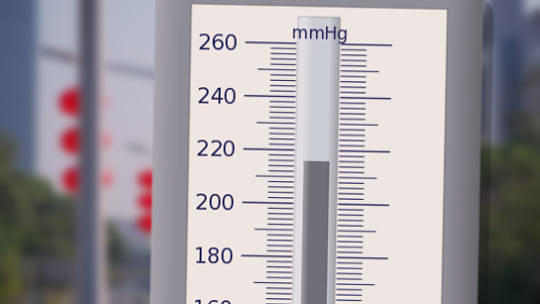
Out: mmHg 216
